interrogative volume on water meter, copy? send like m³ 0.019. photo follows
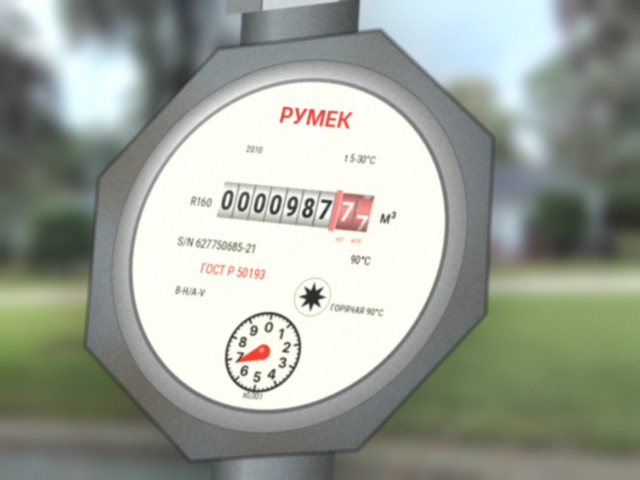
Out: m³ 987.766
